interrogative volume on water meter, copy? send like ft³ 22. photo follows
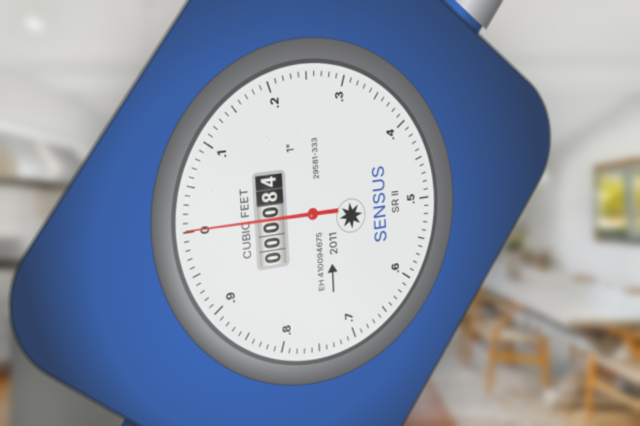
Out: ft³ 84.00
